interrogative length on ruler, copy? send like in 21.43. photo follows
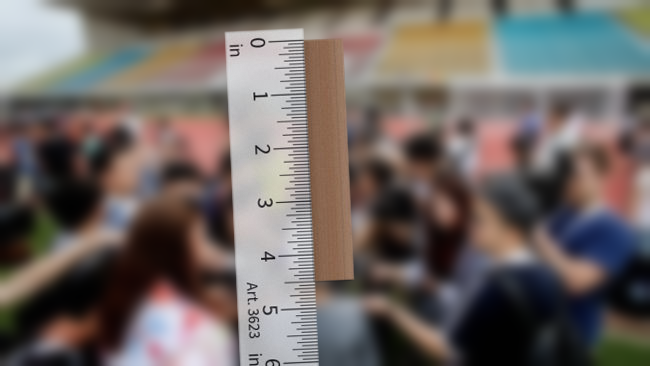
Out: in 4.5
